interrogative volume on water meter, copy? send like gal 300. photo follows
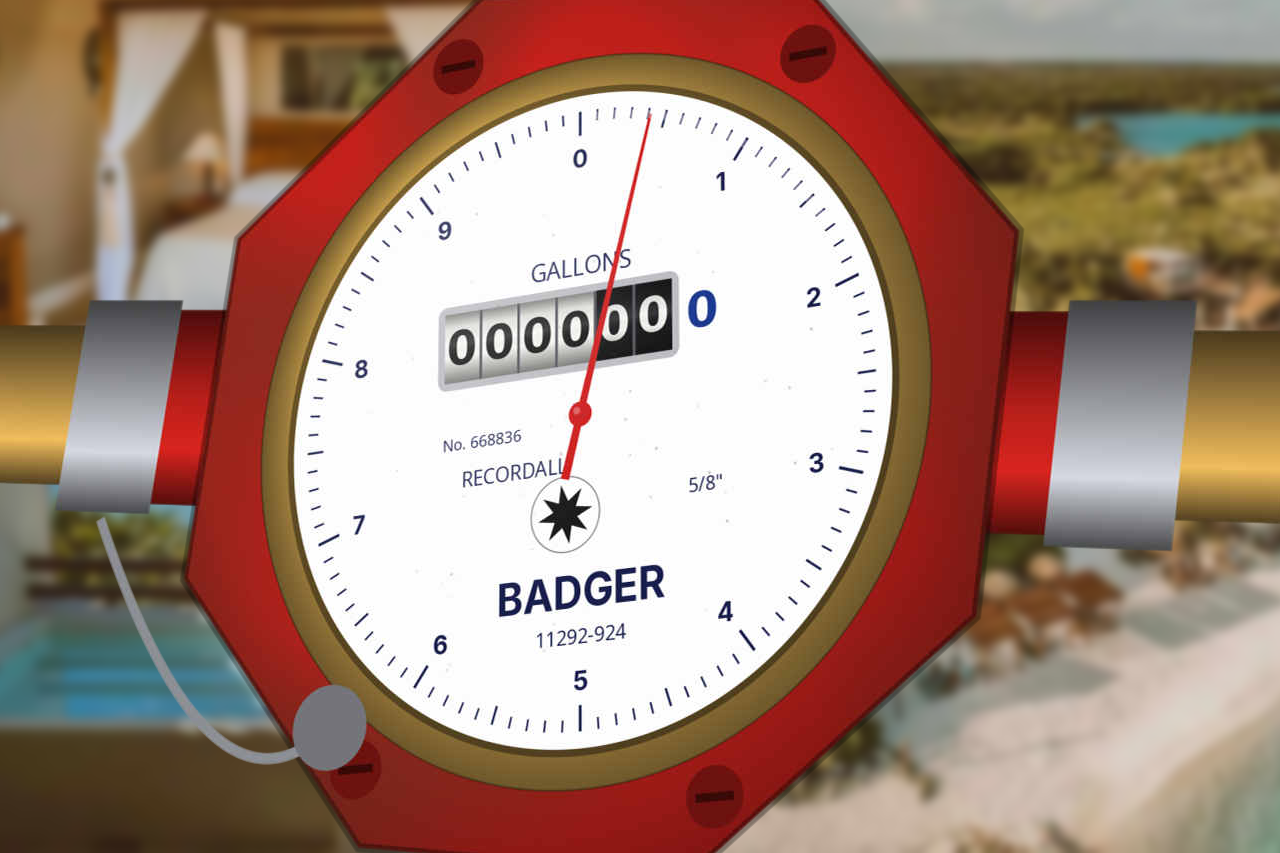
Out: gal 0.4
